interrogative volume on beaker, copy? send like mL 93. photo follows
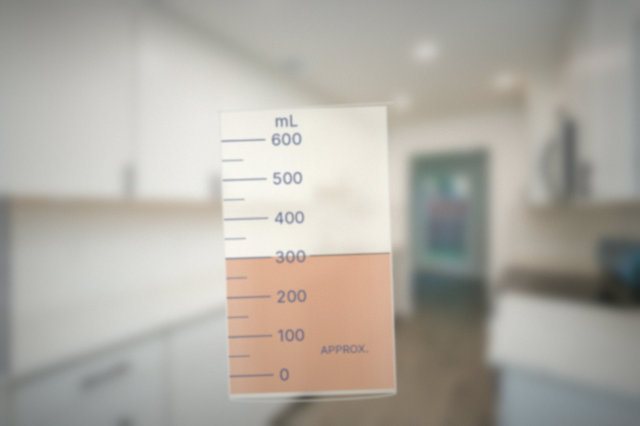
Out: mL 300
